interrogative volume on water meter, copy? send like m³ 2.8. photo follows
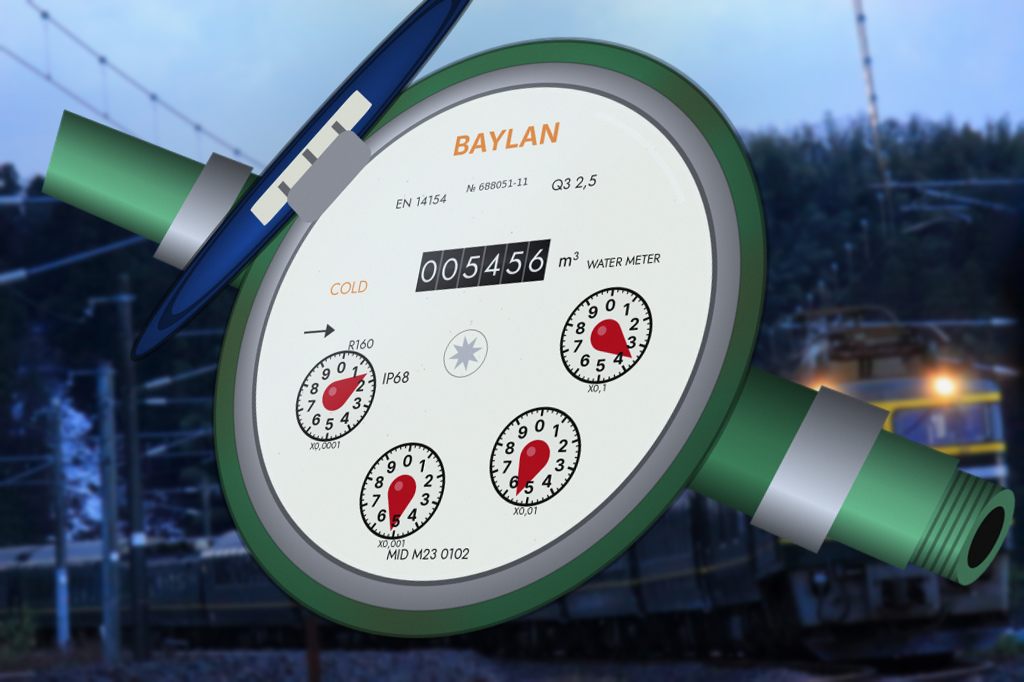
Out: m³ 5456.3551
